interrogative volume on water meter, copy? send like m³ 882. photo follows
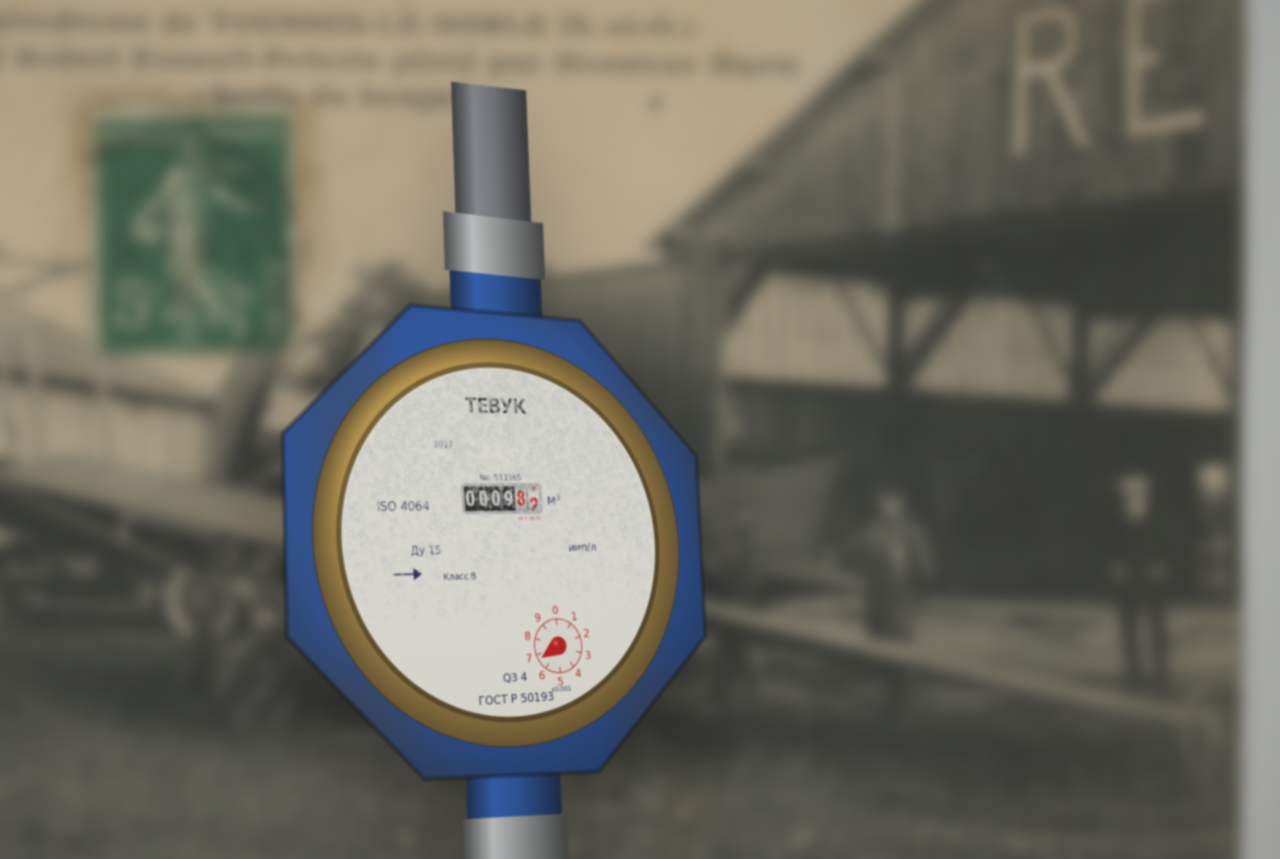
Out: m³ 9.816
